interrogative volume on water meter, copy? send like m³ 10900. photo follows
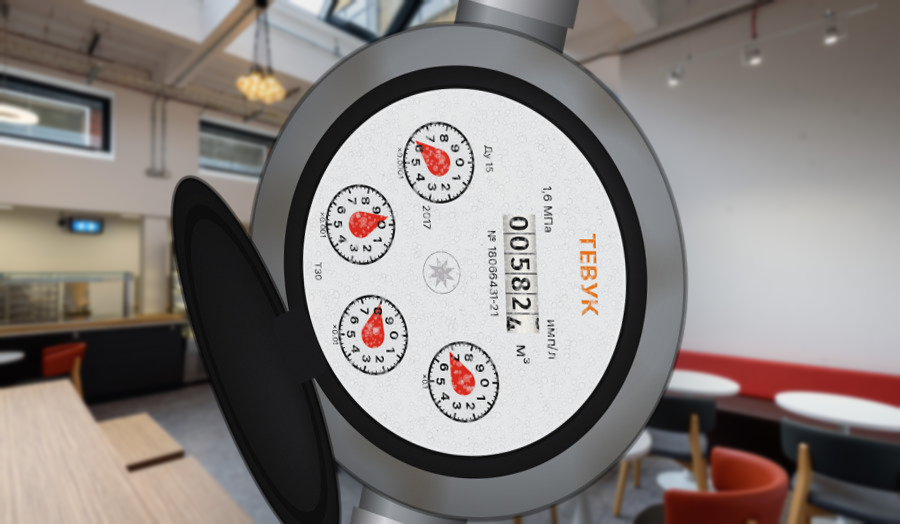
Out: m³ 5823.6796
